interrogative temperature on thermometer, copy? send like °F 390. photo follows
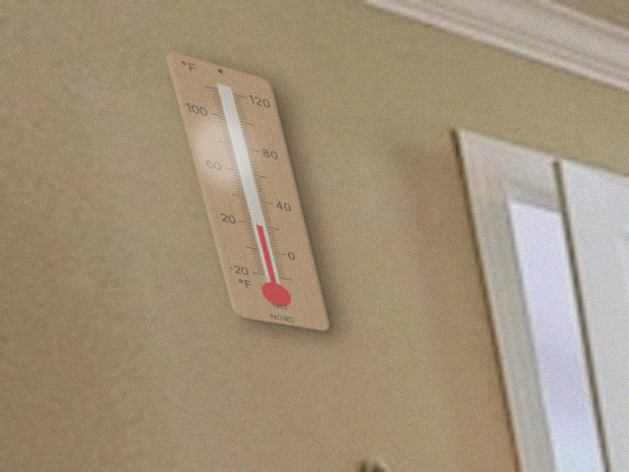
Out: °F 20
